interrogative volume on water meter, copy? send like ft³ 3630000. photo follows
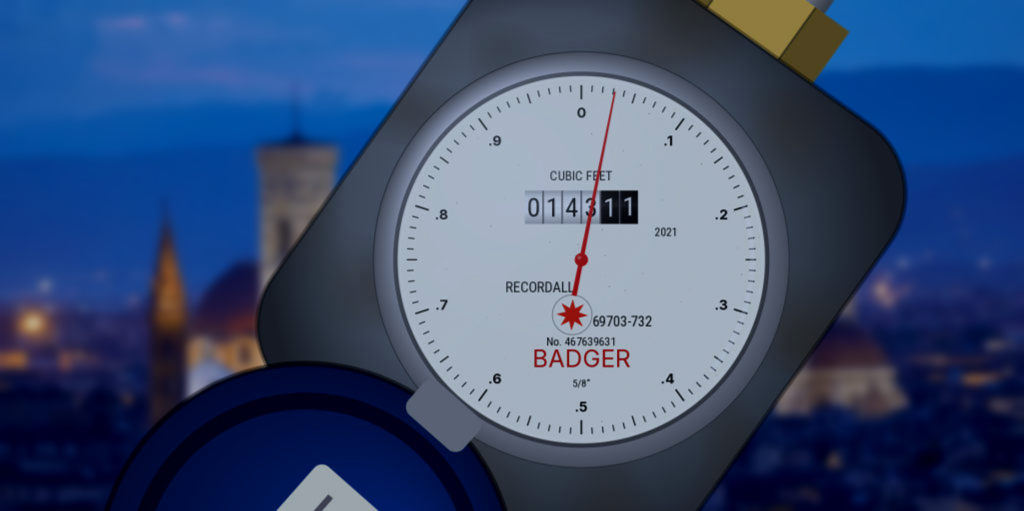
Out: ft³ 14311.03
